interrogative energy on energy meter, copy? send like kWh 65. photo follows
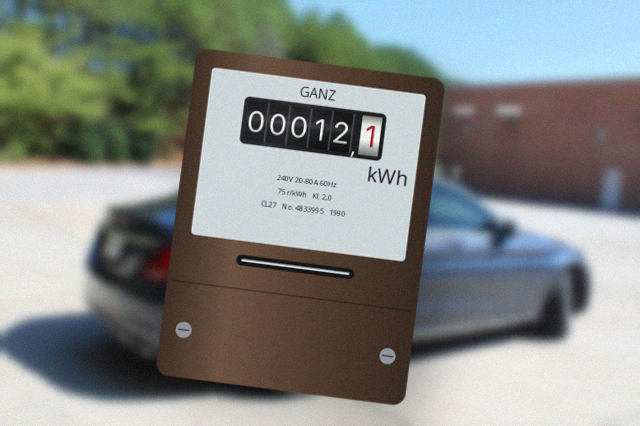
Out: kWh 12.1
